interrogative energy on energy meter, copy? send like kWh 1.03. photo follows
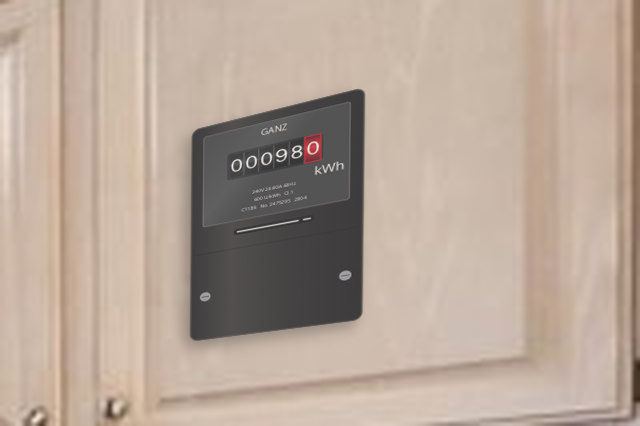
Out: kWh 98.0
